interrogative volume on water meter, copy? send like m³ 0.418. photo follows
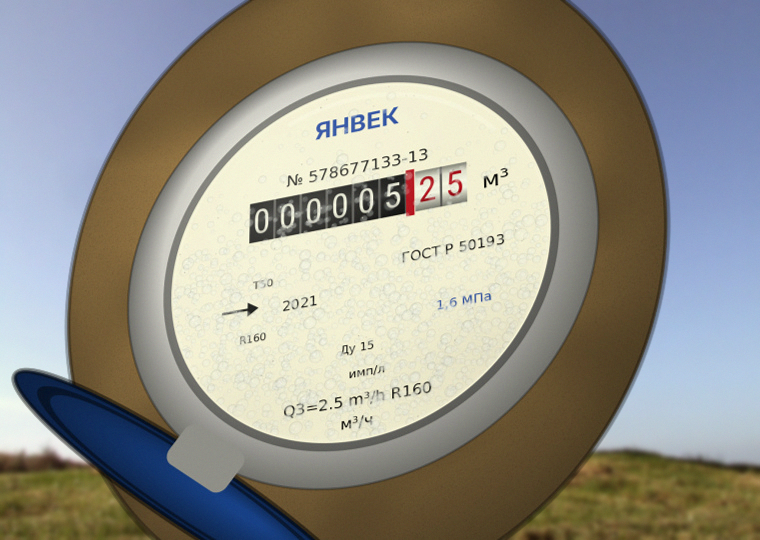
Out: m³ 5.25
